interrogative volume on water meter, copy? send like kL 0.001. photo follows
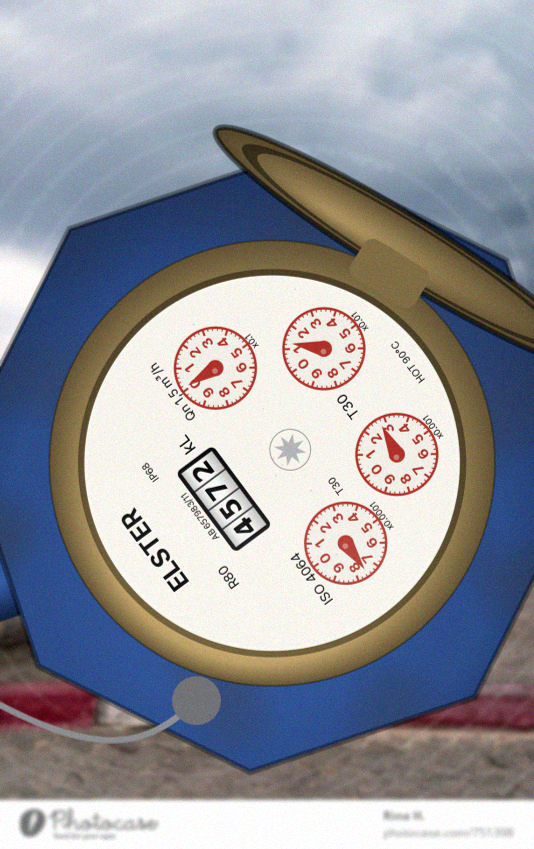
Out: kL 4572.0127
